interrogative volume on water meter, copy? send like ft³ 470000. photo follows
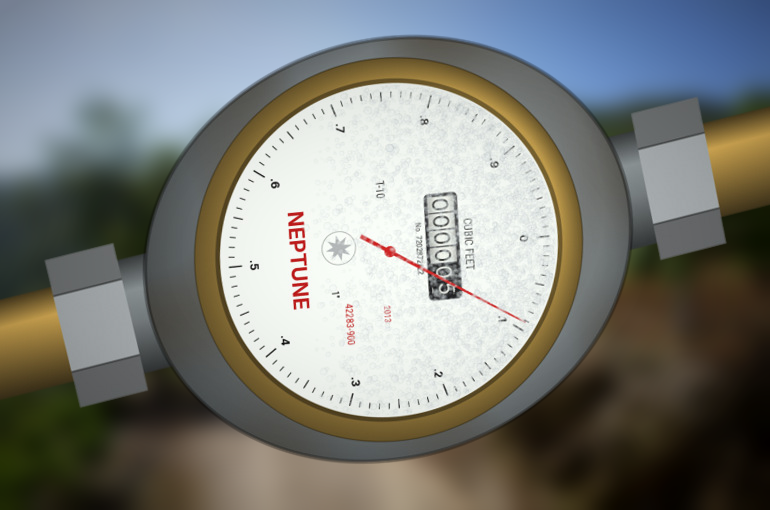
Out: ft³ 5.09
